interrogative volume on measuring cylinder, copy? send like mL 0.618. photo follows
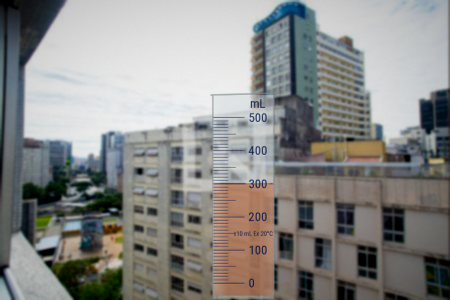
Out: mL 300
